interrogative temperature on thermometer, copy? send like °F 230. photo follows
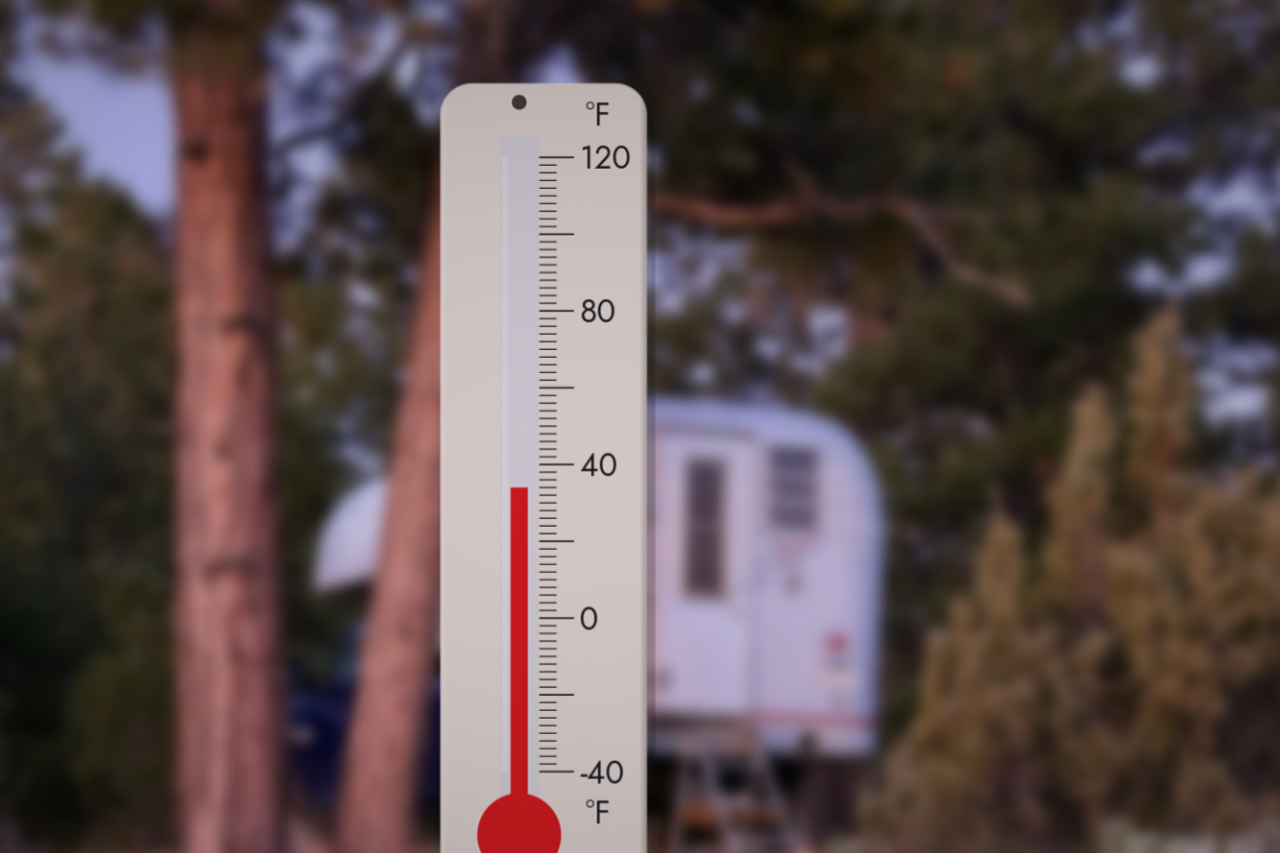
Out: °F 34
